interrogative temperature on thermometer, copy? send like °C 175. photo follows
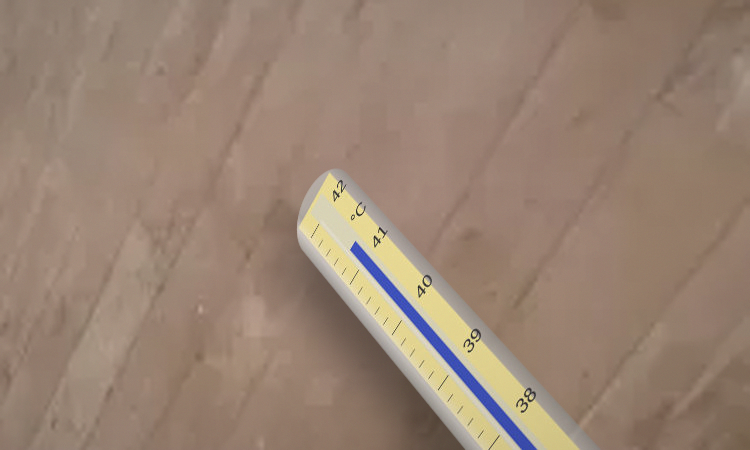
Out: °C 41.3
